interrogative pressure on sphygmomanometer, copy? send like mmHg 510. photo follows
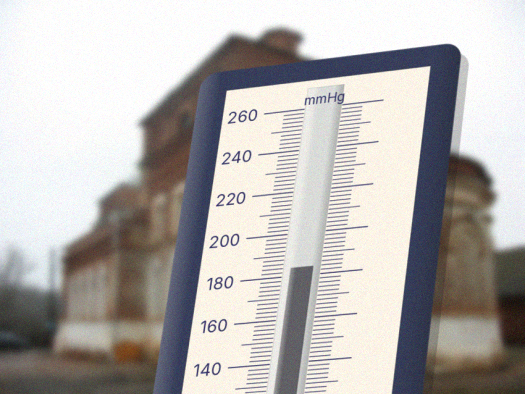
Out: mmHg 184
